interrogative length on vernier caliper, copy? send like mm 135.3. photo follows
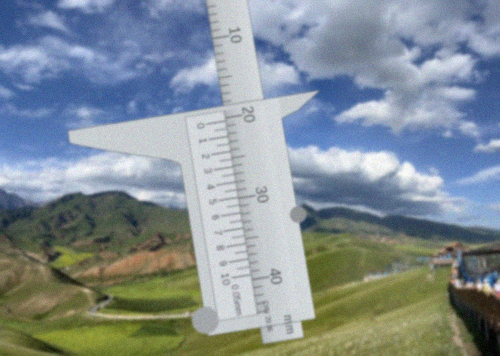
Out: mm 20.4
